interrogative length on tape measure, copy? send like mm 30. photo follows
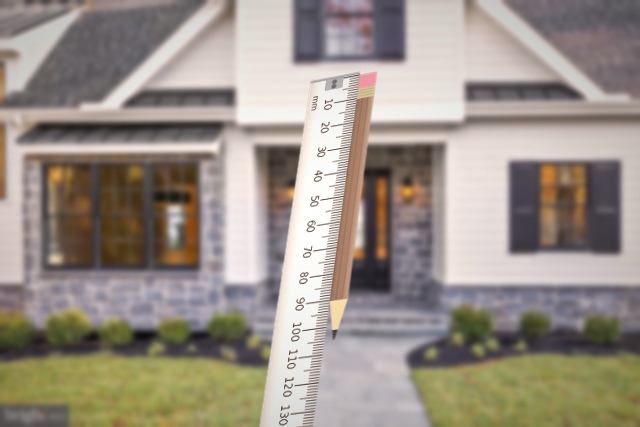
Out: mm 105
